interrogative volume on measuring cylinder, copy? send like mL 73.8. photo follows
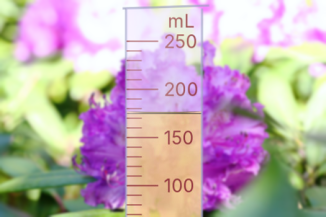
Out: mL 175
